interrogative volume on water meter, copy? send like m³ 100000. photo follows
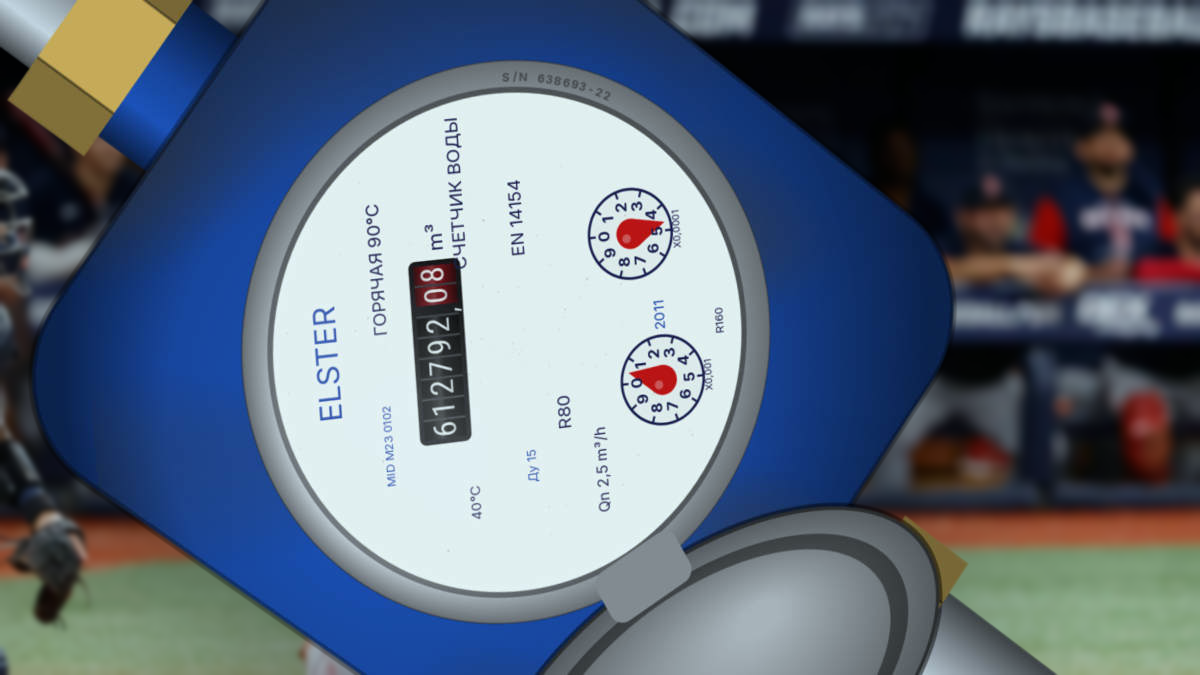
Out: m³ 612792.0804
